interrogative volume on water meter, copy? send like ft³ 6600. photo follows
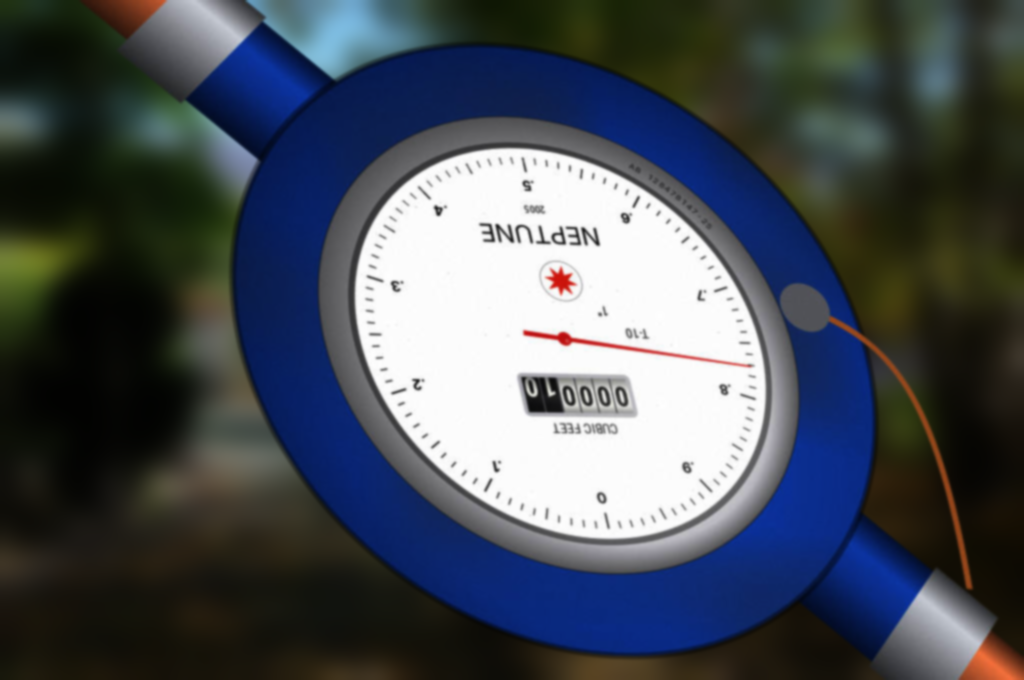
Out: ft³ 9.77
